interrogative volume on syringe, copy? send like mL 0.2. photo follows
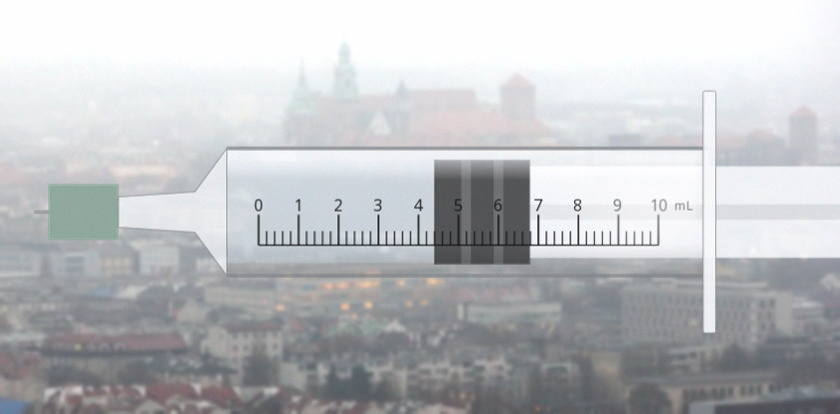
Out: mL 4.4
